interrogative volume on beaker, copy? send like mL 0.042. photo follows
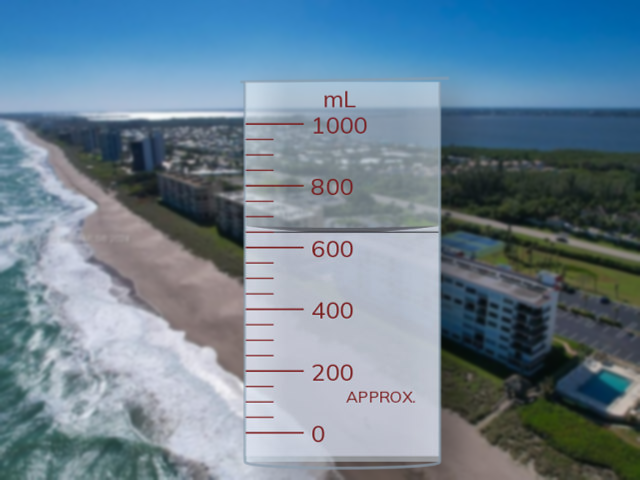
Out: mL 650
